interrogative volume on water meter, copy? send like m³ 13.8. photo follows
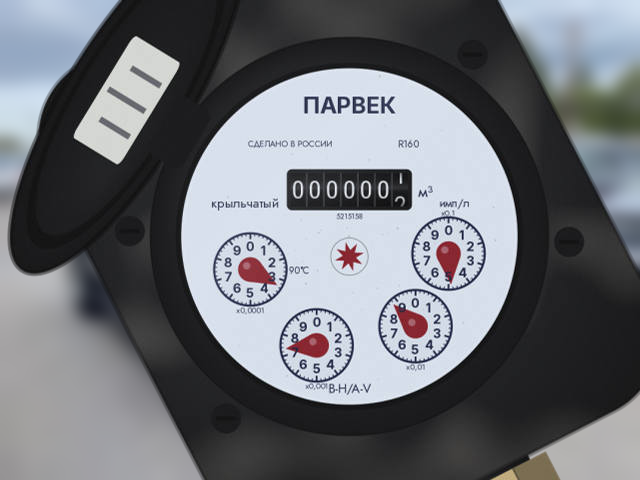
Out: m³ 1.4873
